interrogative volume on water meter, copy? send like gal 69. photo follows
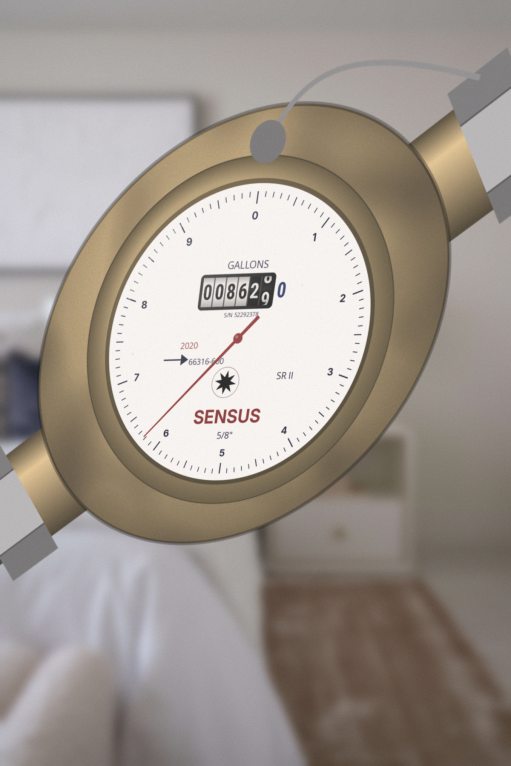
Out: gal 86286.2
